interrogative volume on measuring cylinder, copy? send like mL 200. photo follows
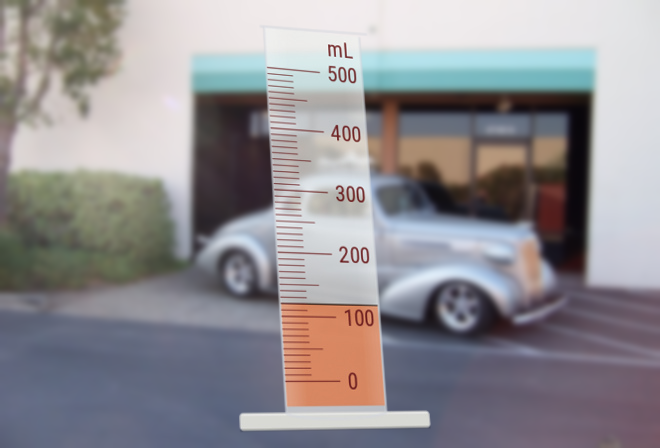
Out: mL 120
